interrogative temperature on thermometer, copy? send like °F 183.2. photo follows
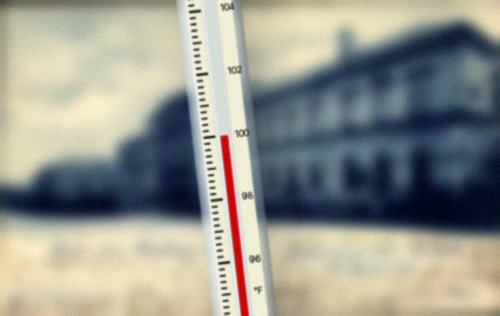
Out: °F 100
